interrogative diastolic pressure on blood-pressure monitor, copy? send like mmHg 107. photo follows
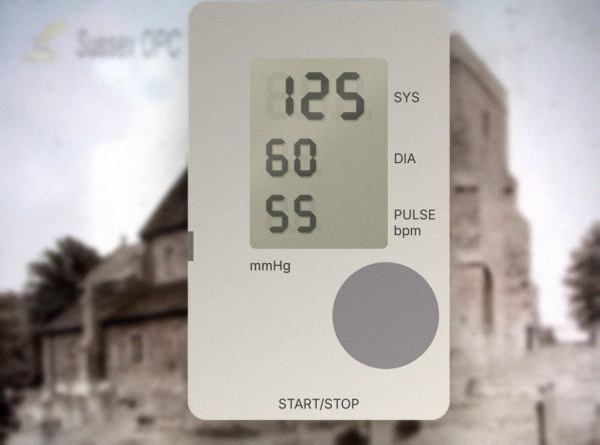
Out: mmHg 60
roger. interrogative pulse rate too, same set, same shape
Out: bpm 55
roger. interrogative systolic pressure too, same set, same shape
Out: mmHg 125
